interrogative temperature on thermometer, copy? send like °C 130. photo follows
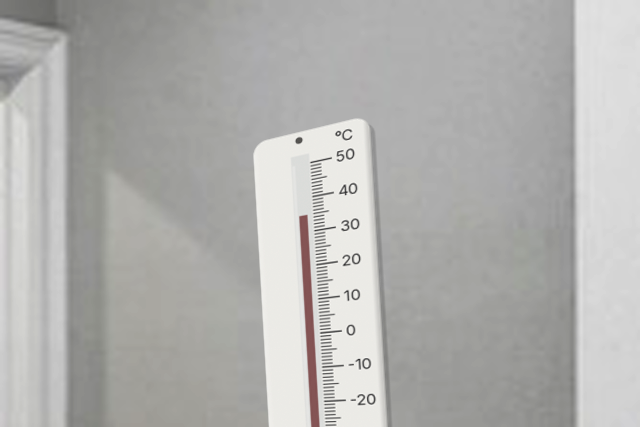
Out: °C 35
